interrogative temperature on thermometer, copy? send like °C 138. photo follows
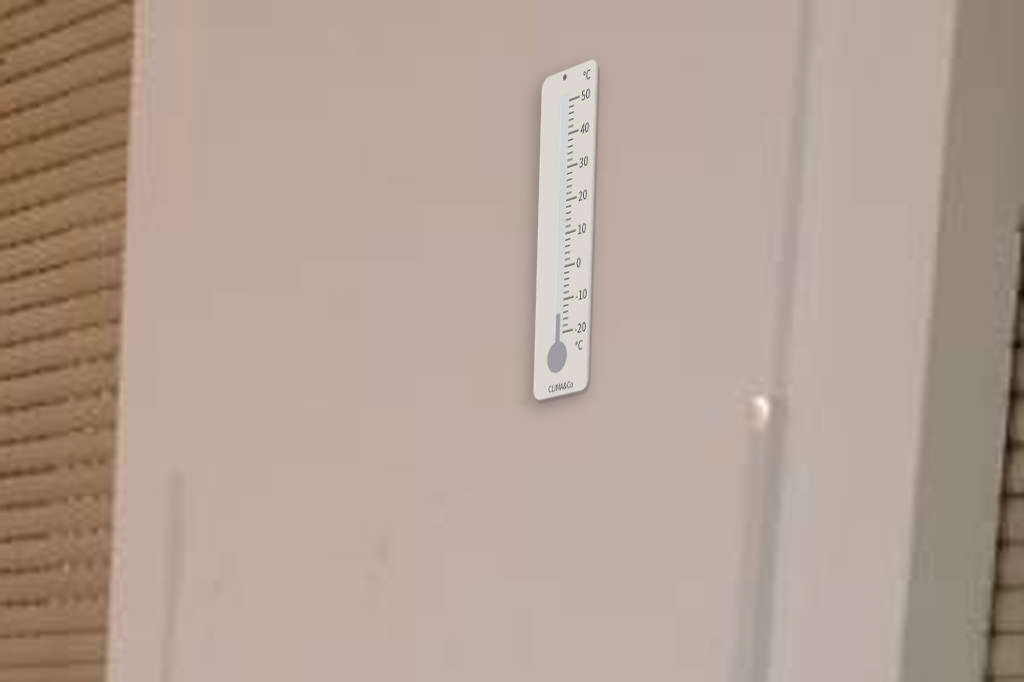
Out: °C -14
